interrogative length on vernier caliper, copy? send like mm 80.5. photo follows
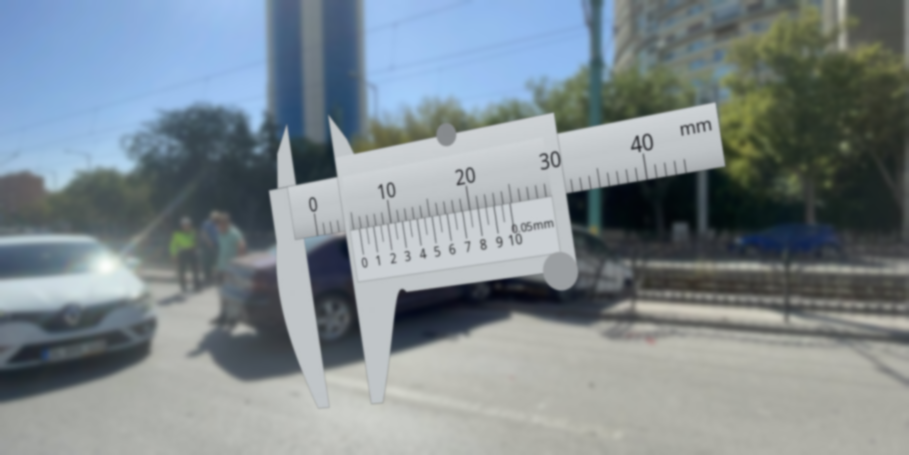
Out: mm 5.8
